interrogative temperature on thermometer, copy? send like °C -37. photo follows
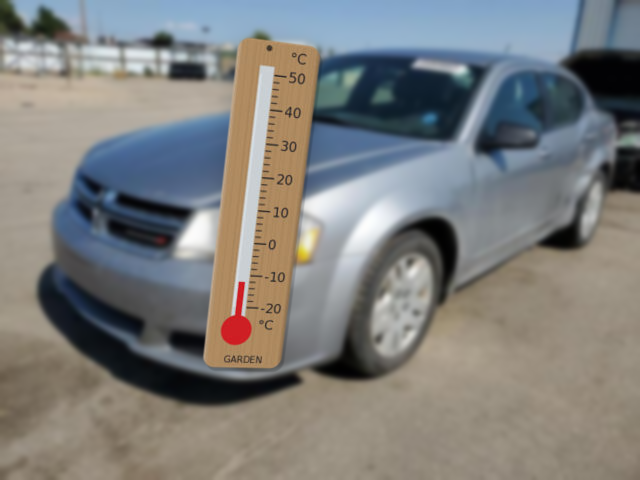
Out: °C -12
